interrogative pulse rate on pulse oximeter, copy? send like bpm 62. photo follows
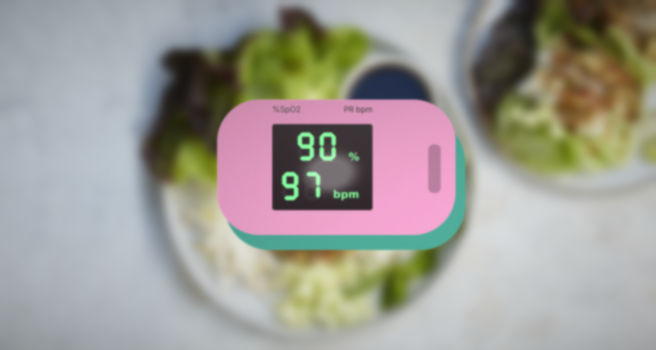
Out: bpm 97
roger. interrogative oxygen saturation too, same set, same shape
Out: % 90
